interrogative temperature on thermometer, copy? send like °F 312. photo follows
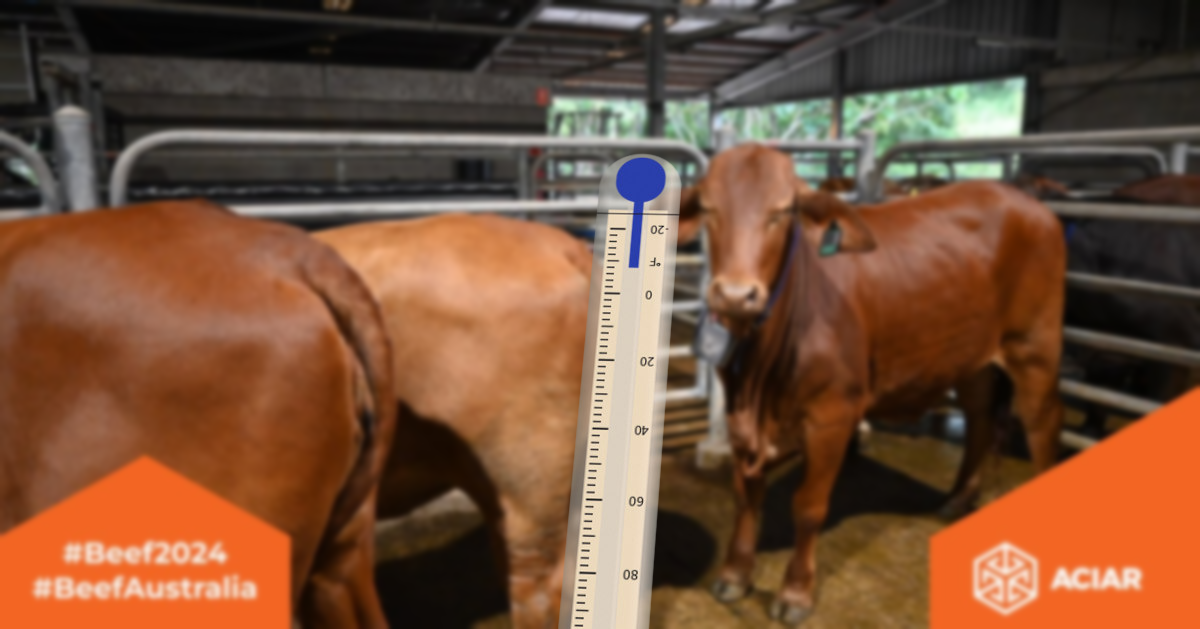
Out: °F -8
